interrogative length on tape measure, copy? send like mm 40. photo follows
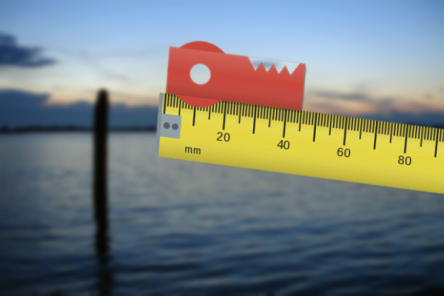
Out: mm 45
